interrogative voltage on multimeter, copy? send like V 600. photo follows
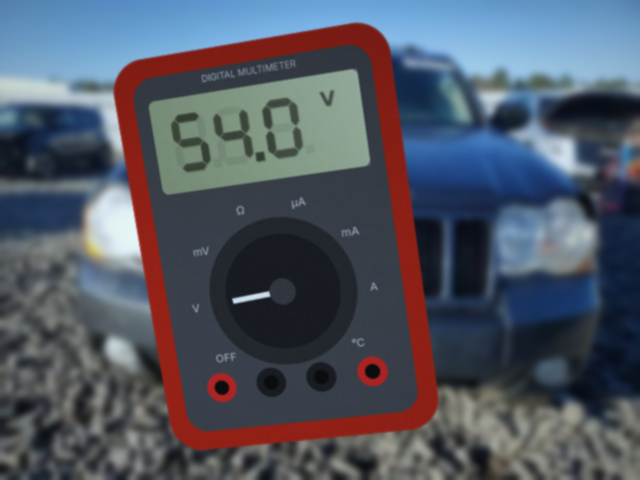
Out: V 54.0
